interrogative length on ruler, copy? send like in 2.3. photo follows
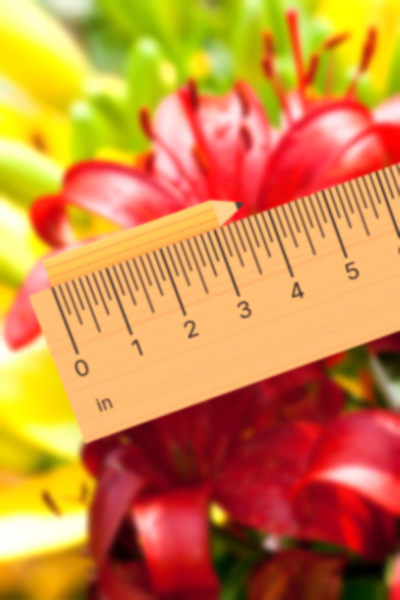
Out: in 3.625
